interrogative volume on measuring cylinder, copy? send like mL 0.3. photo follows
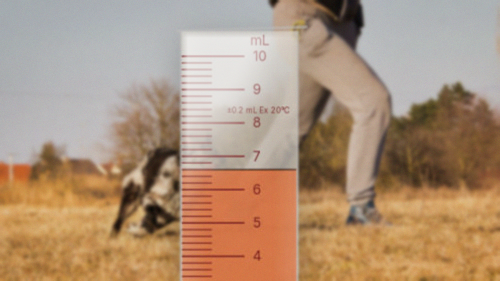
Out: mL 6.6
